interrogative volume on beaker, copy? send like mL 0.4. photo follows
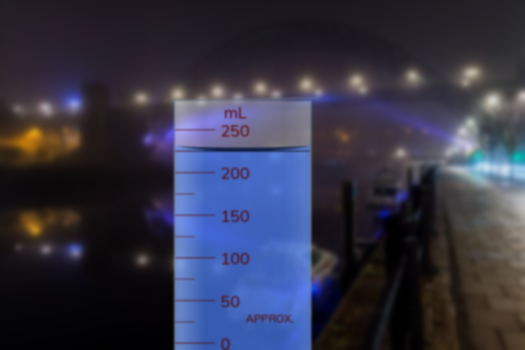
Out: mL 225
